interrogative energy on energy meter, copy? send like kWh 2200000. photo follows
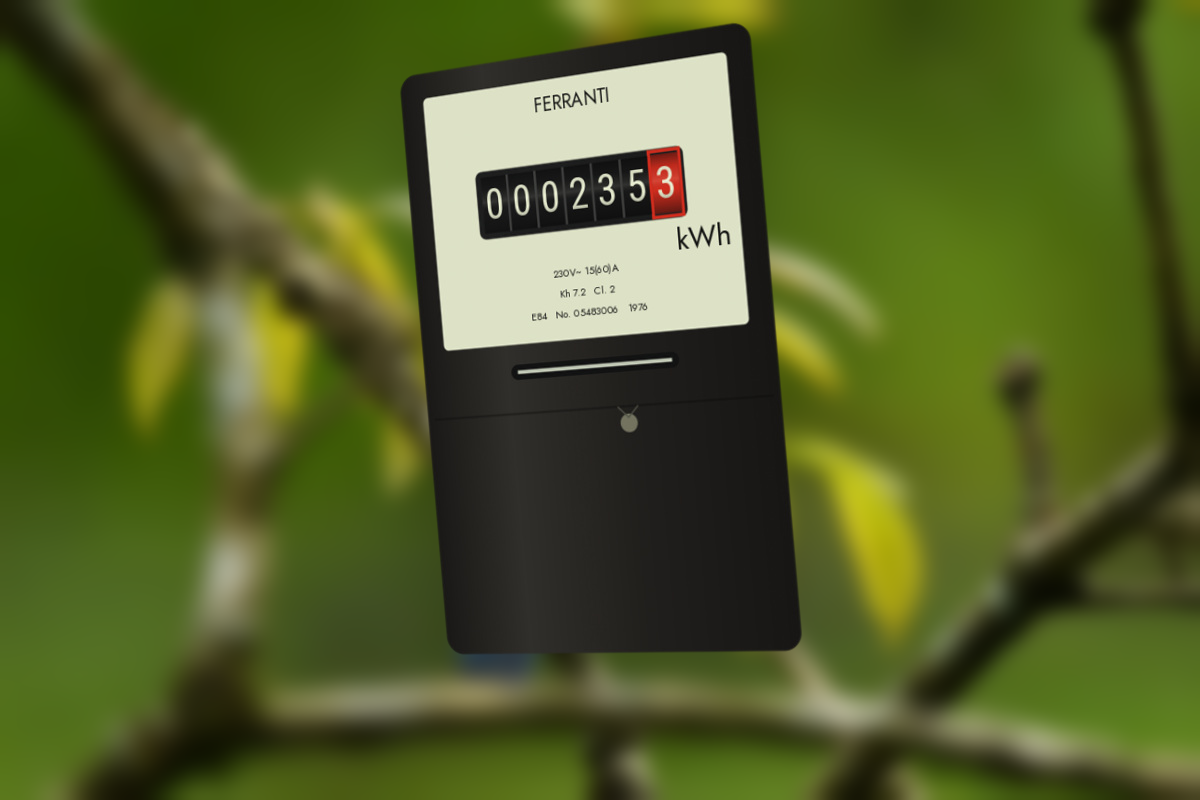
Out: kWh 235.3
